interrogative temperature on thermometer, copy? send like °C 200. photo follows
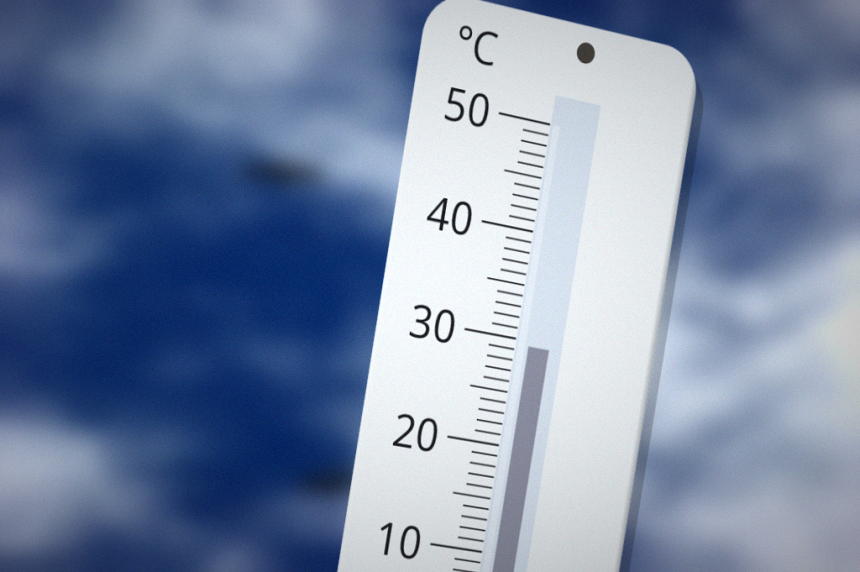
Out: °C 29.5
